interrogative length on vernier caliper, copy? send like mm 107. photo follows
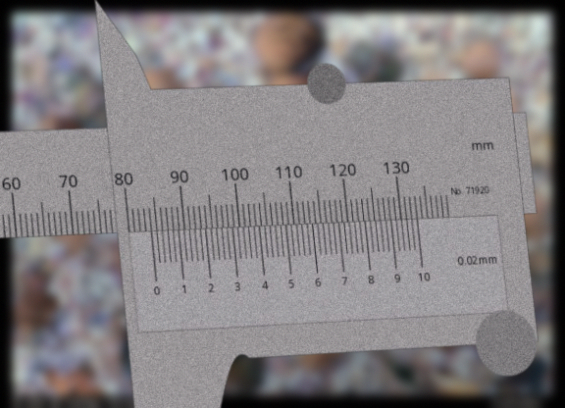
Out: mm 84.0
